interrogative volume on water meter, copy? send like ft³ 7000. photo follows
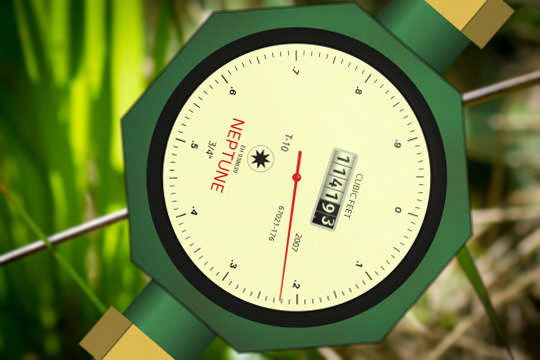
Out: ft³ 114193.22
